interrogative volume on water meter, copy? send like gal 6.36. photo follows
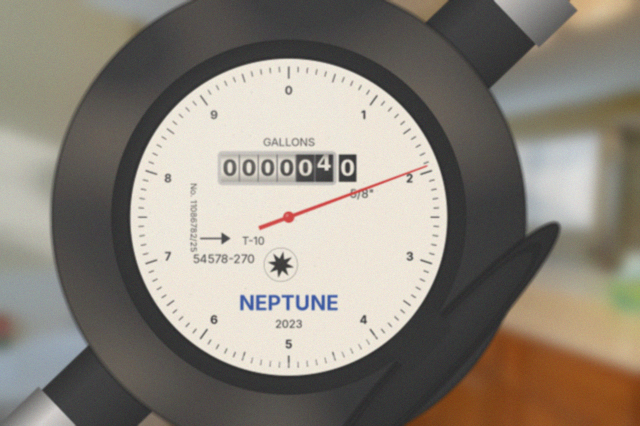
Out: gal 41.9
